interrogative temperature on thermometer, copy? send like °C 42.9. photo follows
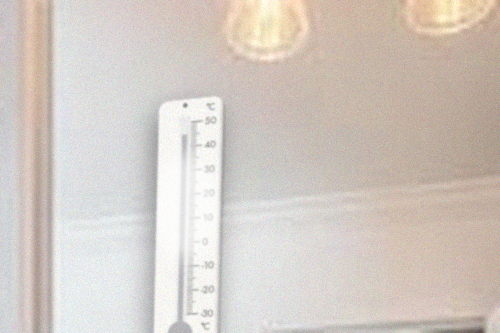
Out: °C 45
